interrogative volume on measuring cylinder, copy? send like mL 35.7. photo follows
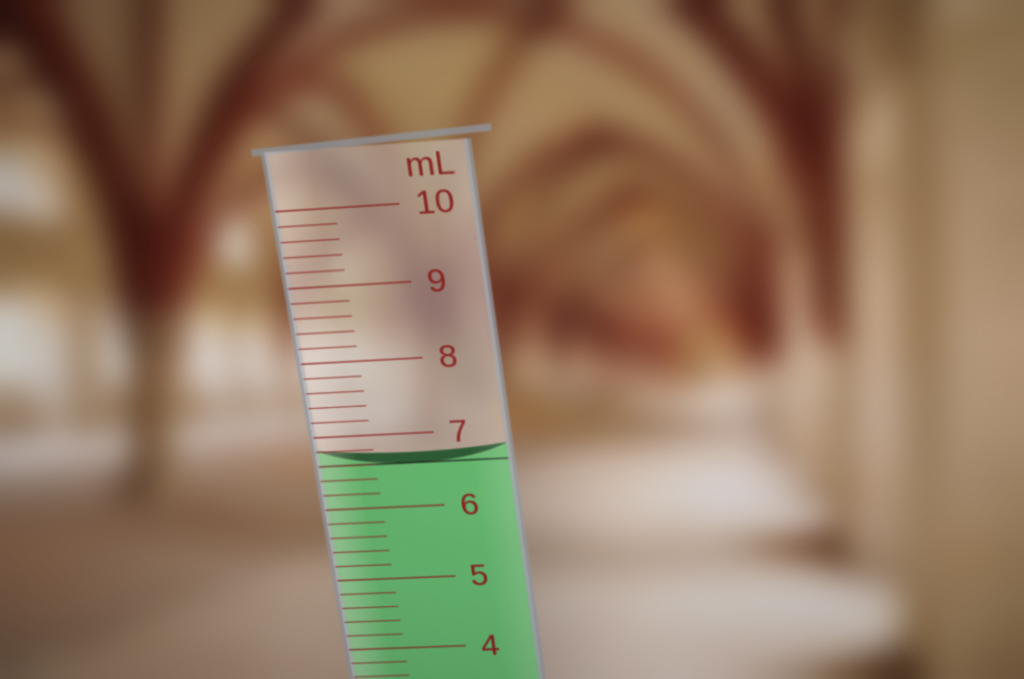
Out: mL 6.6
